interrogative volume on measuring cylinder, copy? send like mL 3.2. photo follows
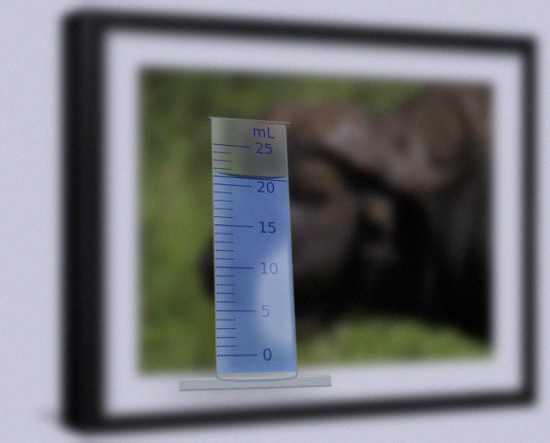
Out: mL 21
